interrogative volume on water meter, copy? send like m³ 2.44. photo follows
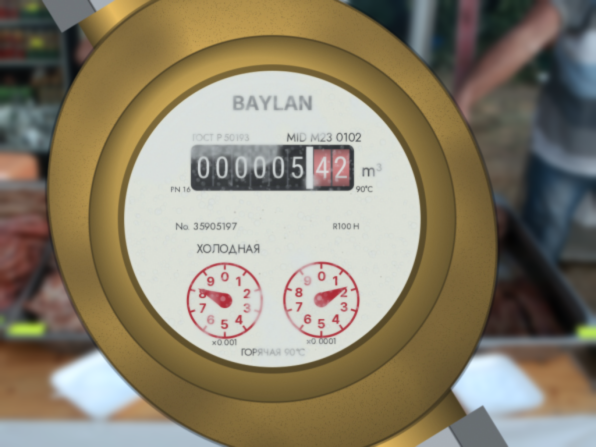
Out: m³ 5.4281
